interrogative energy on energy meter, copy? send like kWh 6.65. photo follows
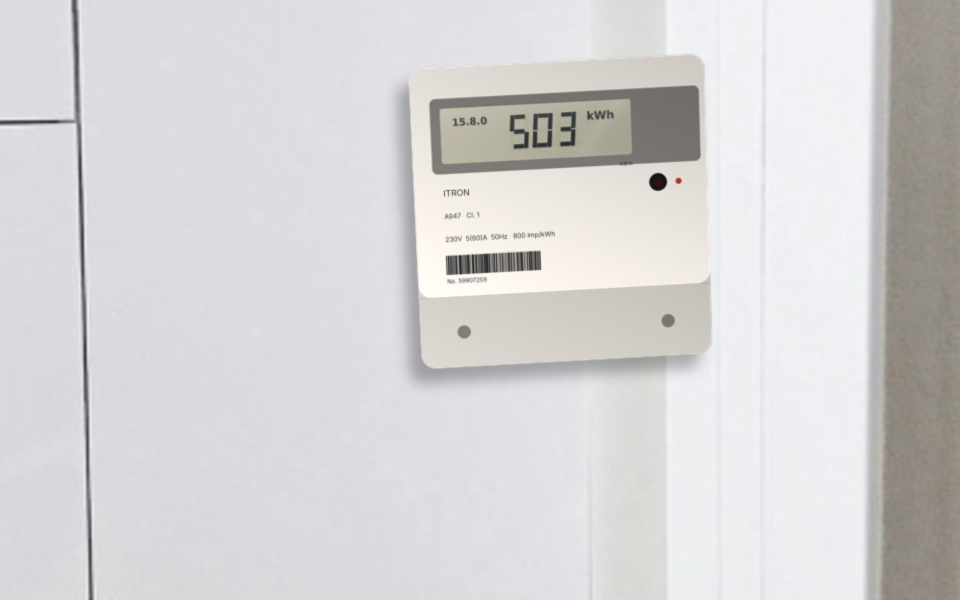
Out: kWh 503
